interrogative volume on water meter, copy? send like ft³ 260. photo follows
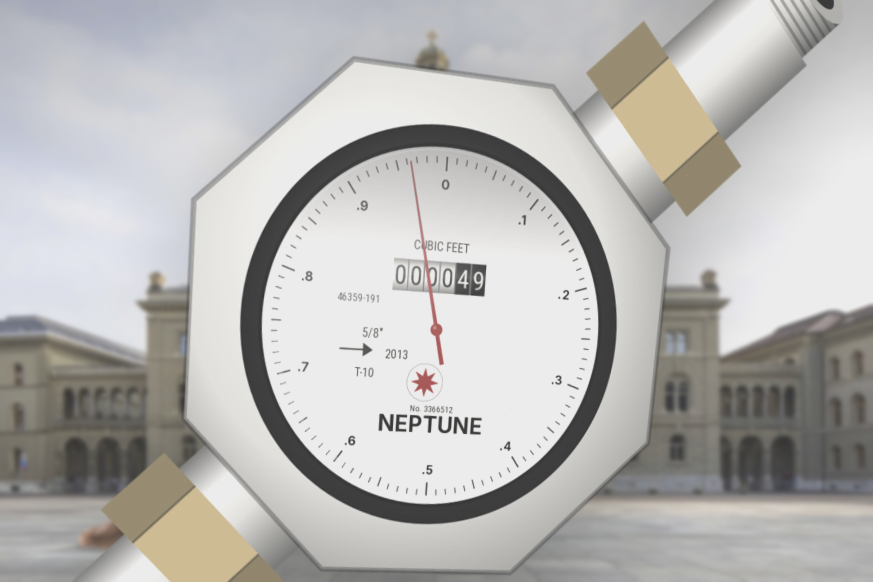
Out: ft³ 48.96
